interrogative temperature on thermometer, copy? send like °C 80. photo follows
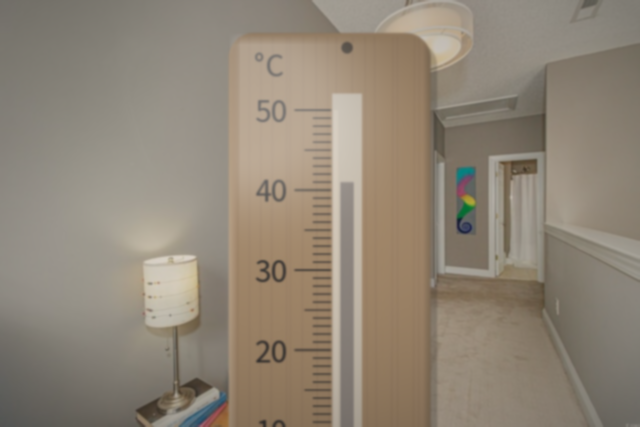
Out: °C 41
